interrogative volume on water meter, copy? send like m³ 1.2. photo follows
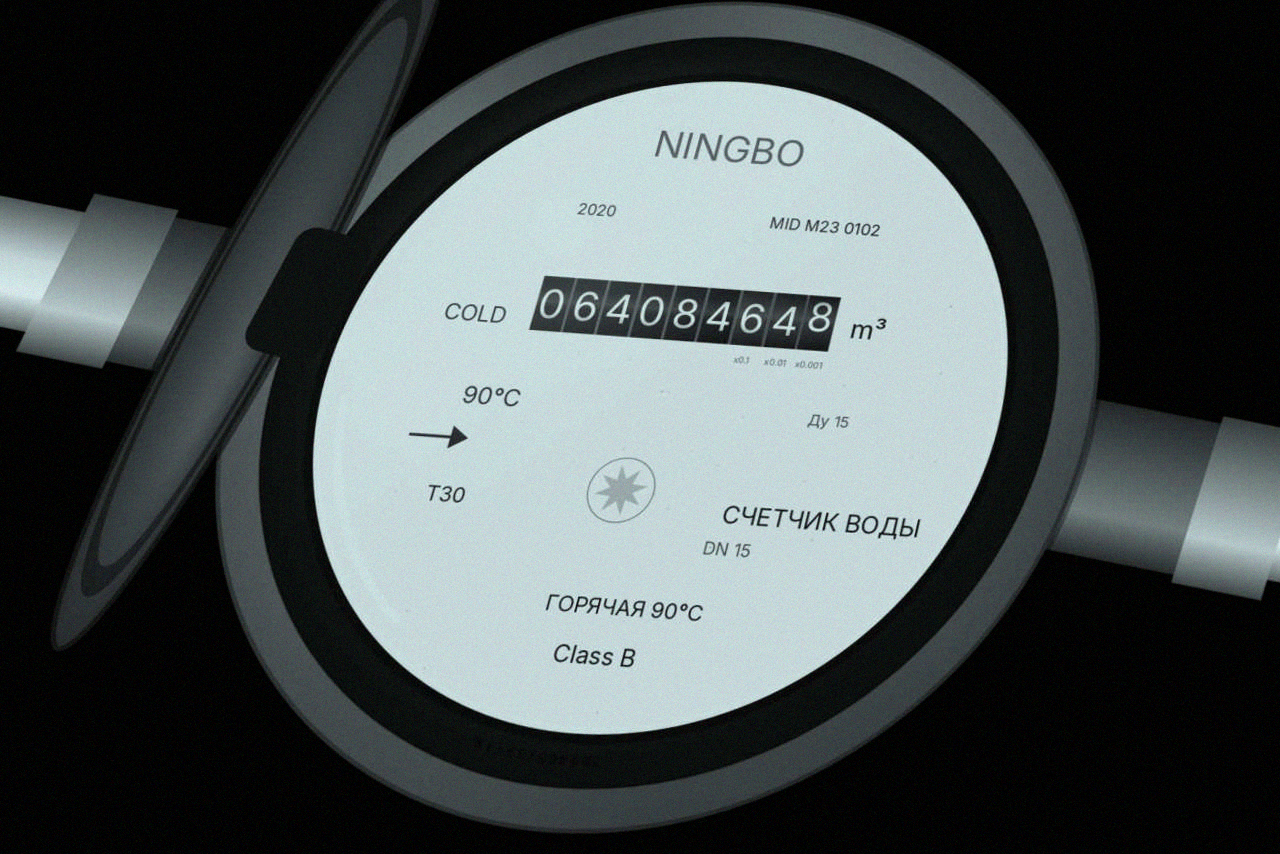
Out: m³ 64084.648
